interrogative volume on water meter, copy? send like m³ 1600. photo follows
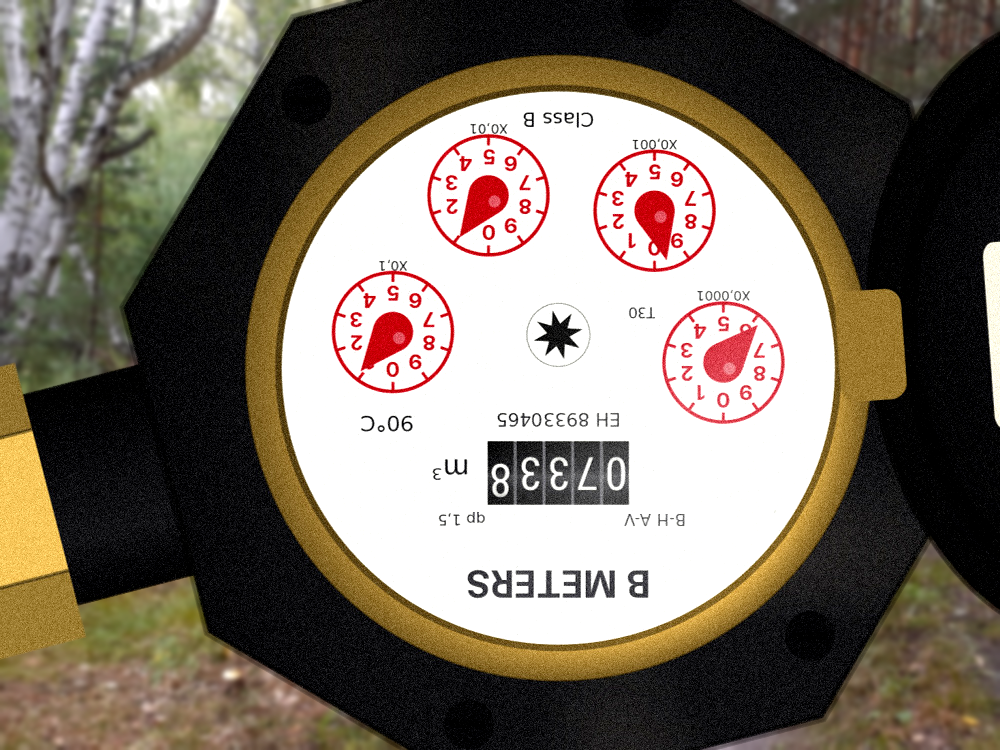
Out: m³ 7338.1096
